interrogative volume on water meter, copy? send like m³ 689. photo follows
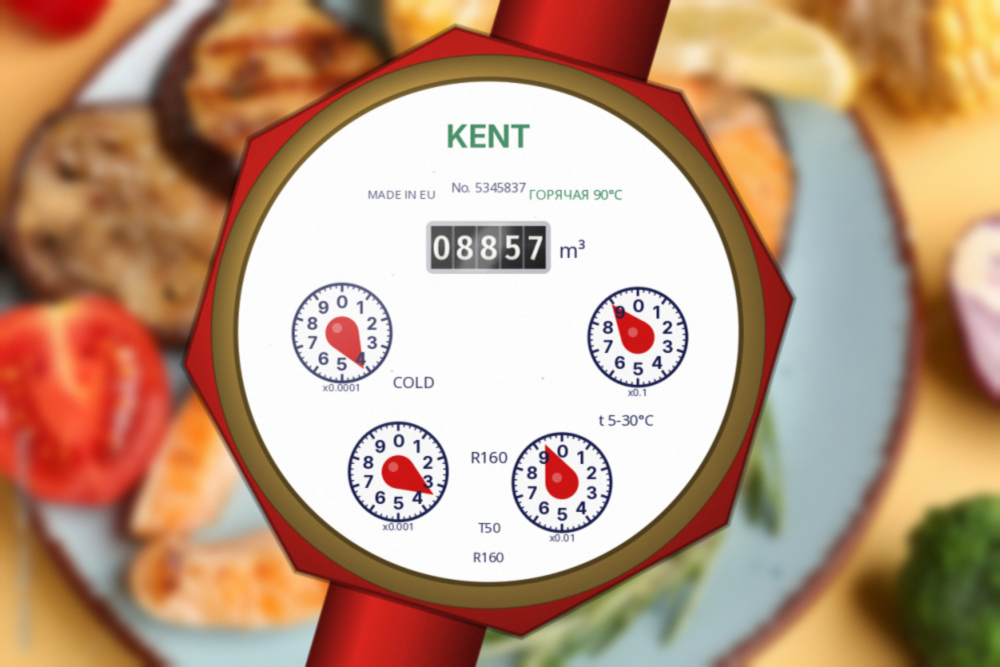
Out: m³ 8857.8934
